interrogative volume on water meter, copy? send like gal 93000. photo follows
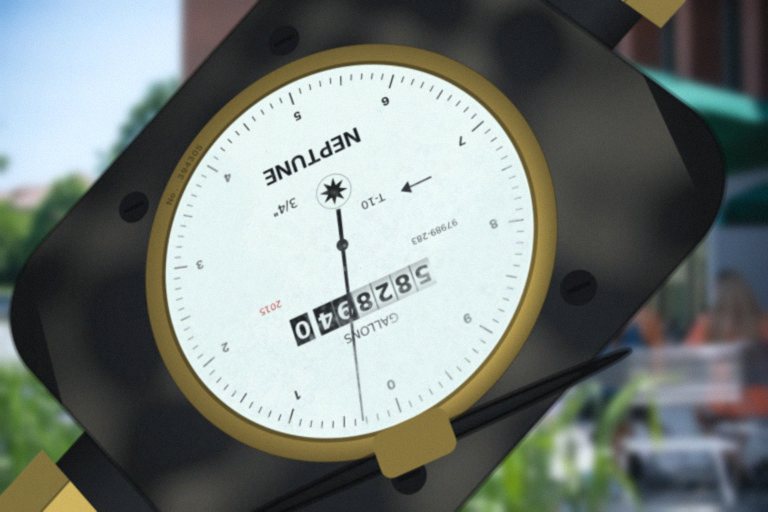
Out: gal 5828940.3
